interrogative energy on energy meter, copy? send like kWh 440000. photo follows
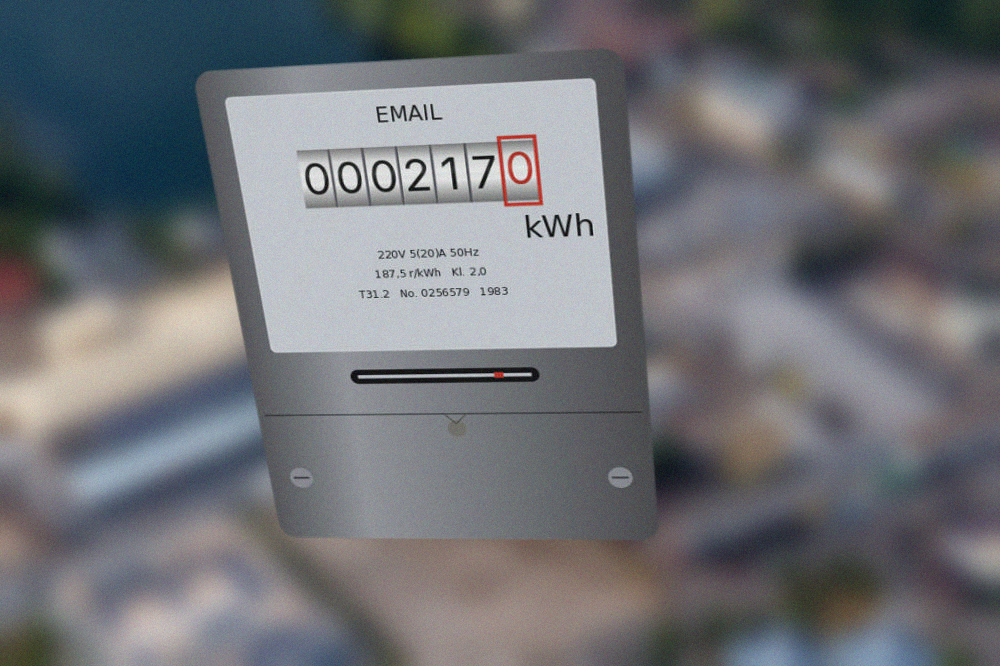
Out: kWh 217.0
